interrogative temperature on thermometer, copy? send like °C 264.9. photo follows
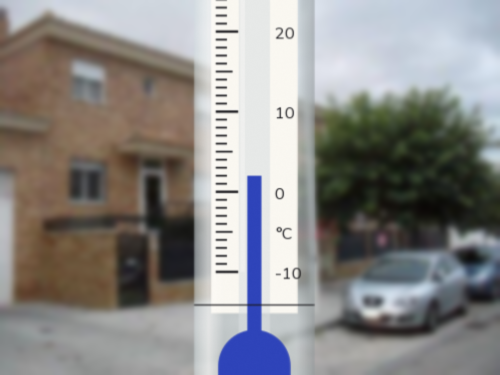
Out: °C 2
